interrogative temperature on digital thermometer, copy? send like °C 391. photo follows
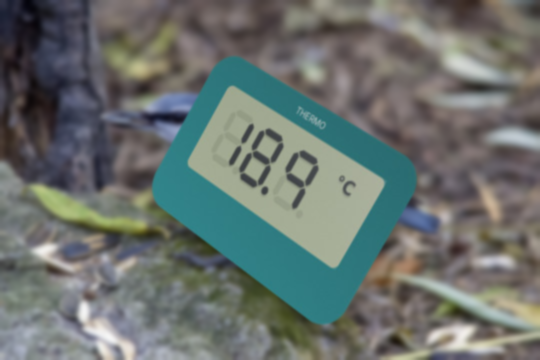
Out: °C 18.9
